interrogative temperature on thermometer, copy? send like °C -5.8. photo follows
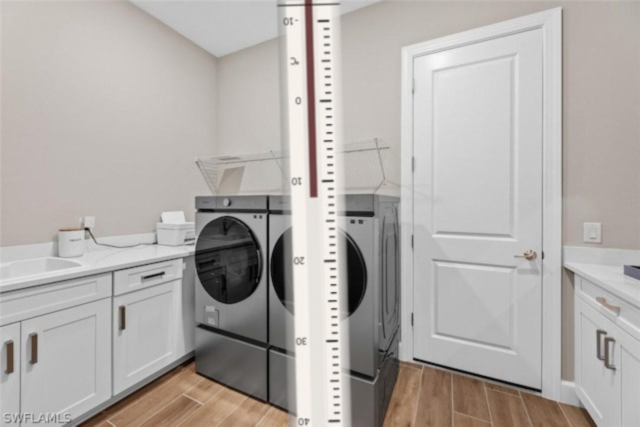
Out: °C 12
